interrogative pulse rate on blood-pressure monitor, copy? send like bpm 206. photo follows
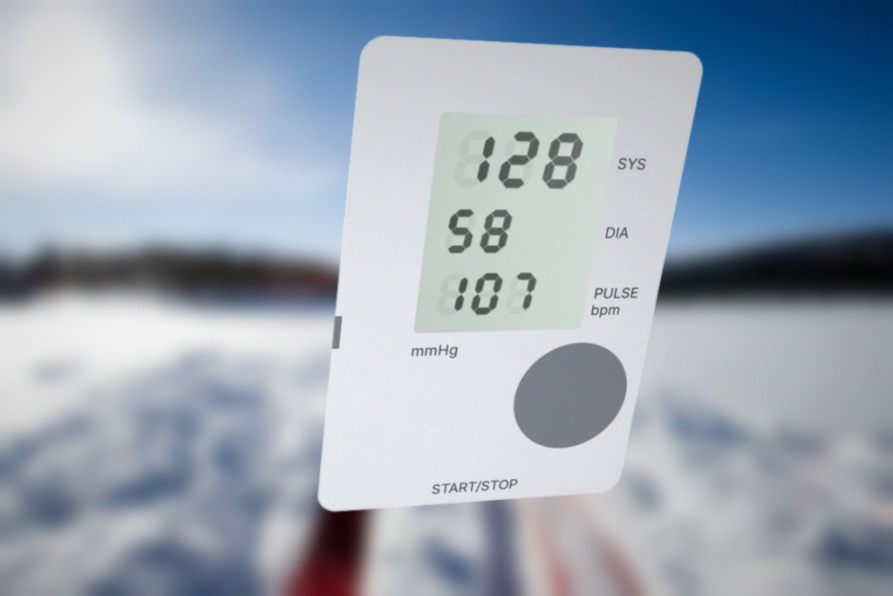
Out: bpm 107
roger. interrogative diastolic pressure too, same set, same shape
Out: mmHg 58
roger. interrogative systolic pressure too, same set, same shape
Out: mmHg 128
